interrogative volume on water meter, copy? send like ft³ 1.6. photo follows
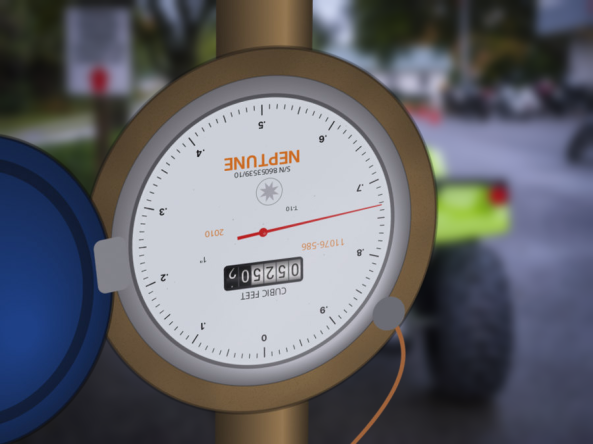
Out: ft³ 52501.73
